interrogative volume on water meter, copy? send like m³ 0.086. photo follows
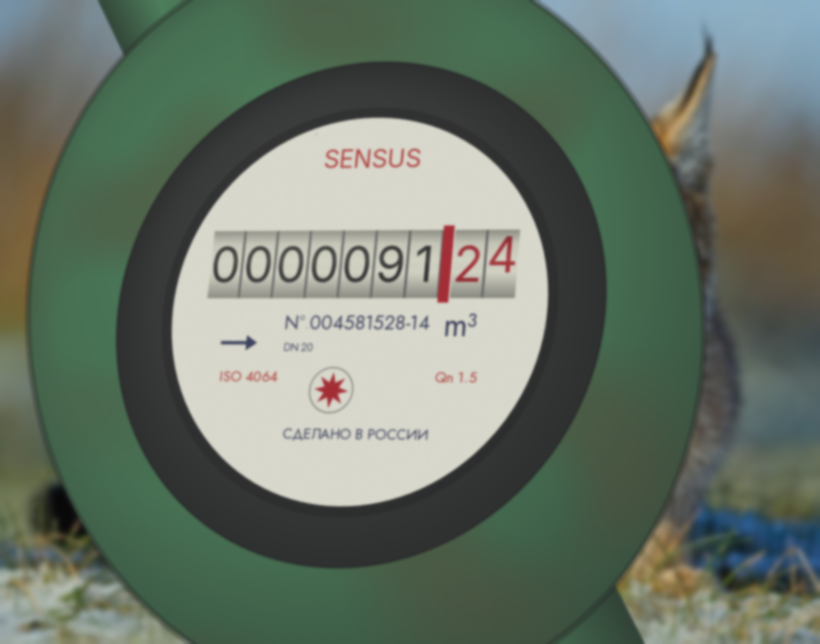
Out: m³ 91.24
